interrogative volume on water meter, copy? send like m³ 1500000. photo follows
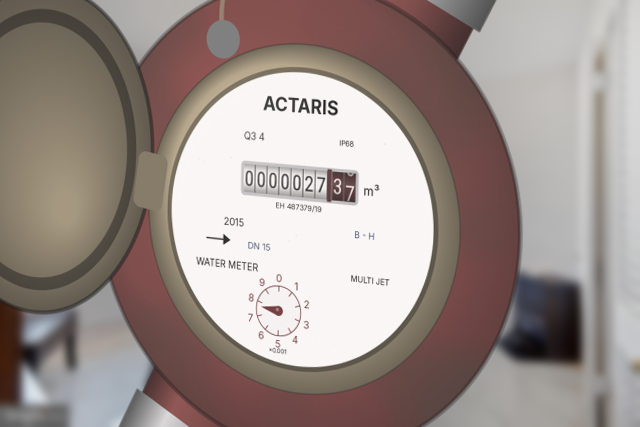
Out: m³ 27.367
